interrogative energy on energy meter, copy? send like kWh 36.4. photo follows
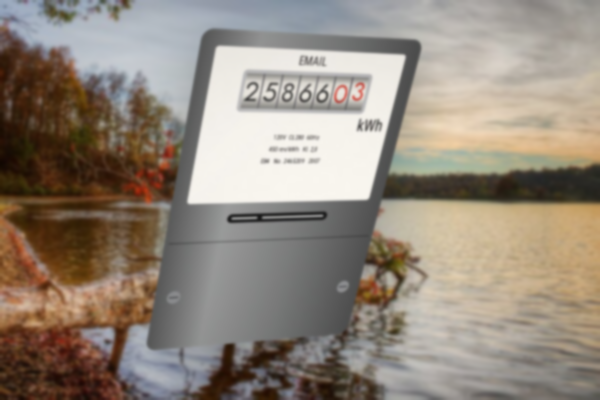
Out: kWh 25866.03
